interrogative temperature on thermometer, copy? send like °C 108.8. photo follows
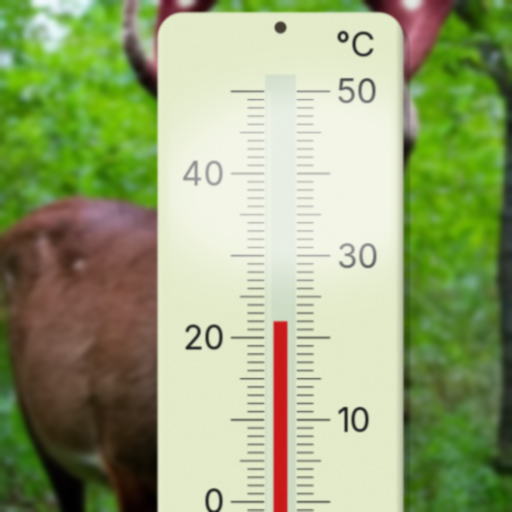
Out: °C 22
